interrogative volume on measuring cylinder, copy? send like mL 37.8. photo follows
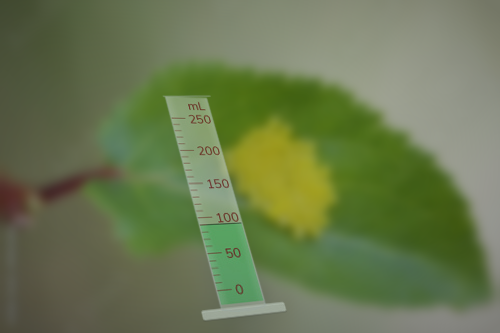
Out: mL 90
